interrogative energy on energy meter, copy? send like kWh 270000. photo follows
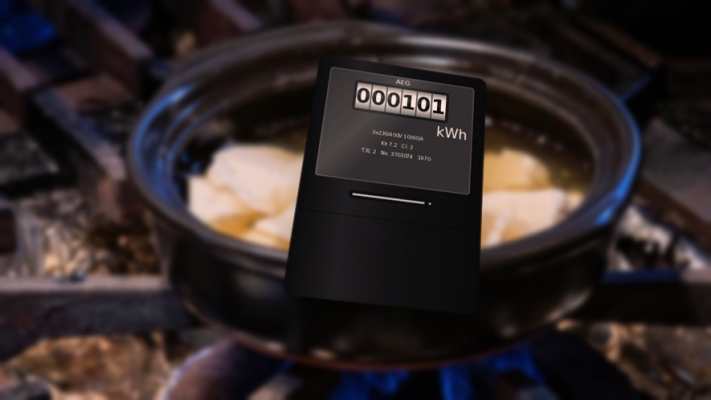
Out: kWh 101
